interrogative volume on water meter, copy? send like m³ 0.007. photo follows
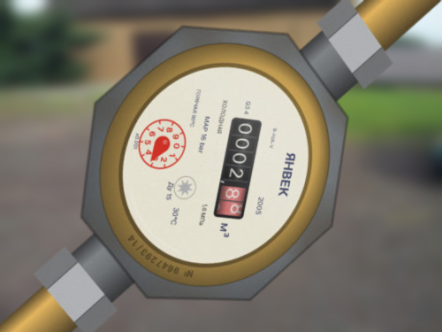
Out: m³ 2.883
